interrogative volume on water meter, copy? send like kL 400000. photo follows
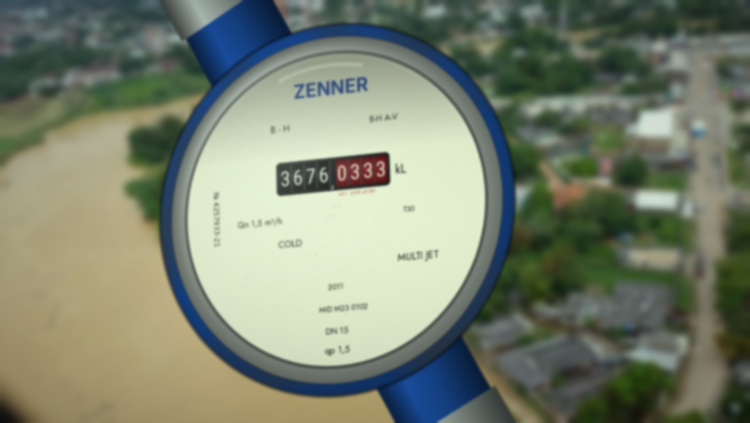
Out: kL 3676.0333
